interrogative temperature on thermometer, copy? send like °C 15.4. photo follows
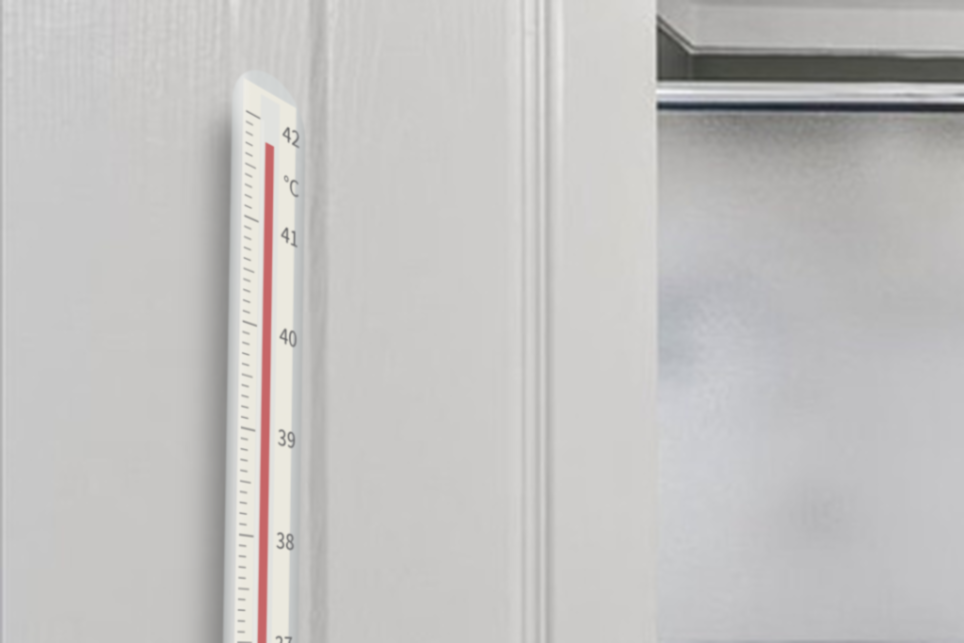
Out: °C 41.8
